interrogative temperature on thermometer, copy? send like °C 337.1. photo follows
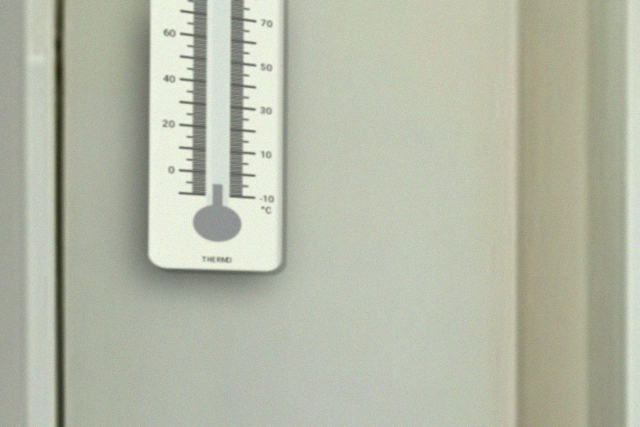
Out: °C -5
